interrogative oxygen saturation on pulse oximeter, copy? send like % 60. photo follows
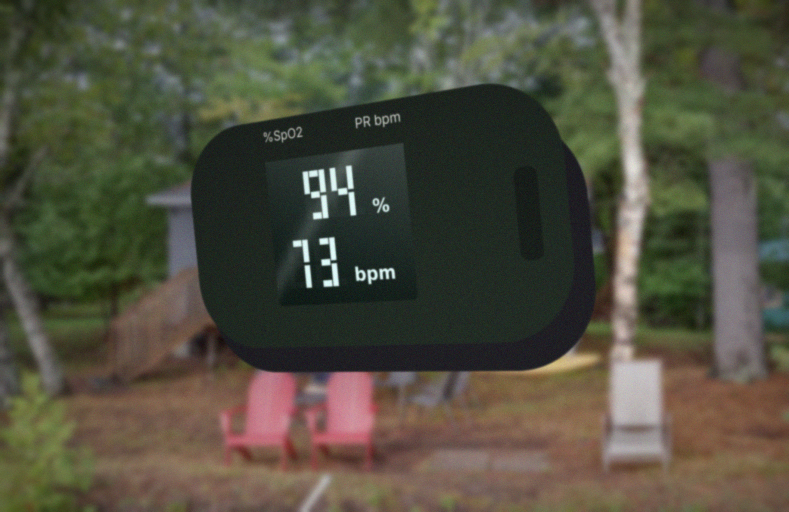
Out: % 94
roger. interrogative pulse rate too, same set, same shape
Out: bpm 73
